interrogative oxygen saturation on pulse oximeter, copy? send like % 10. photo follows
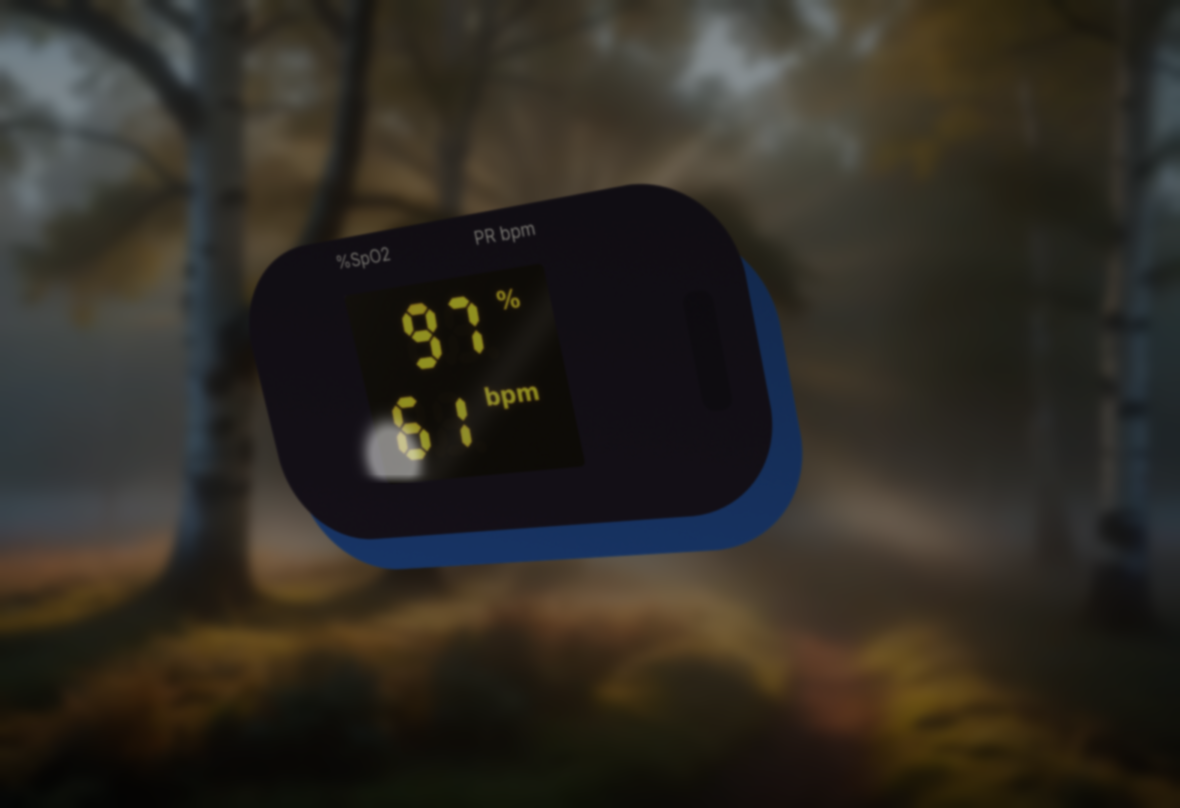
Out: % 97
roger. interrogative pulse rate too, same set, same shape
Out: bpm 61
